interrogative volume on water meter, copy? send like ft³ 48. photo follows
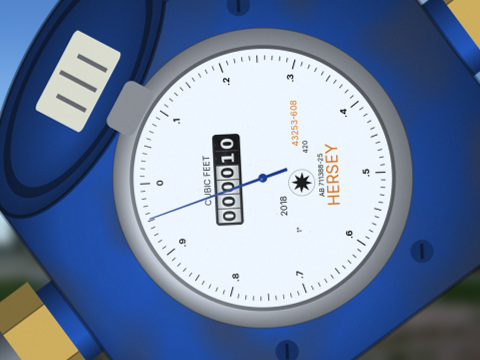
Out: ft³ 9.95
